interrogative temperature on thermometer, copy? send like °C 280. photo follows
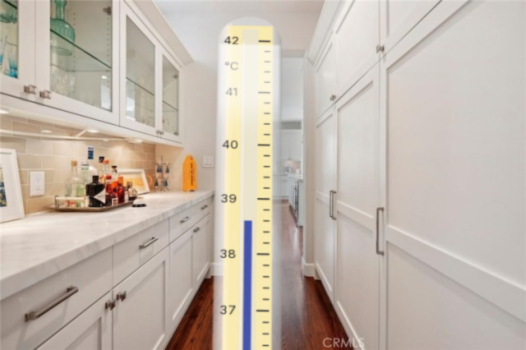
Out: °C 38.6
